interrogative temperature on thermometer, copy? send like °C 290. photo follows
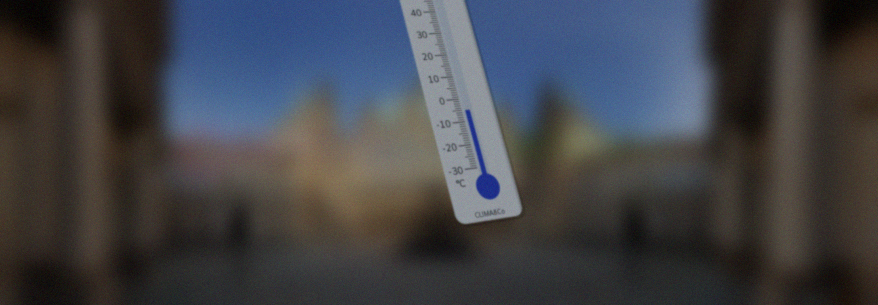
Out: °C -5
